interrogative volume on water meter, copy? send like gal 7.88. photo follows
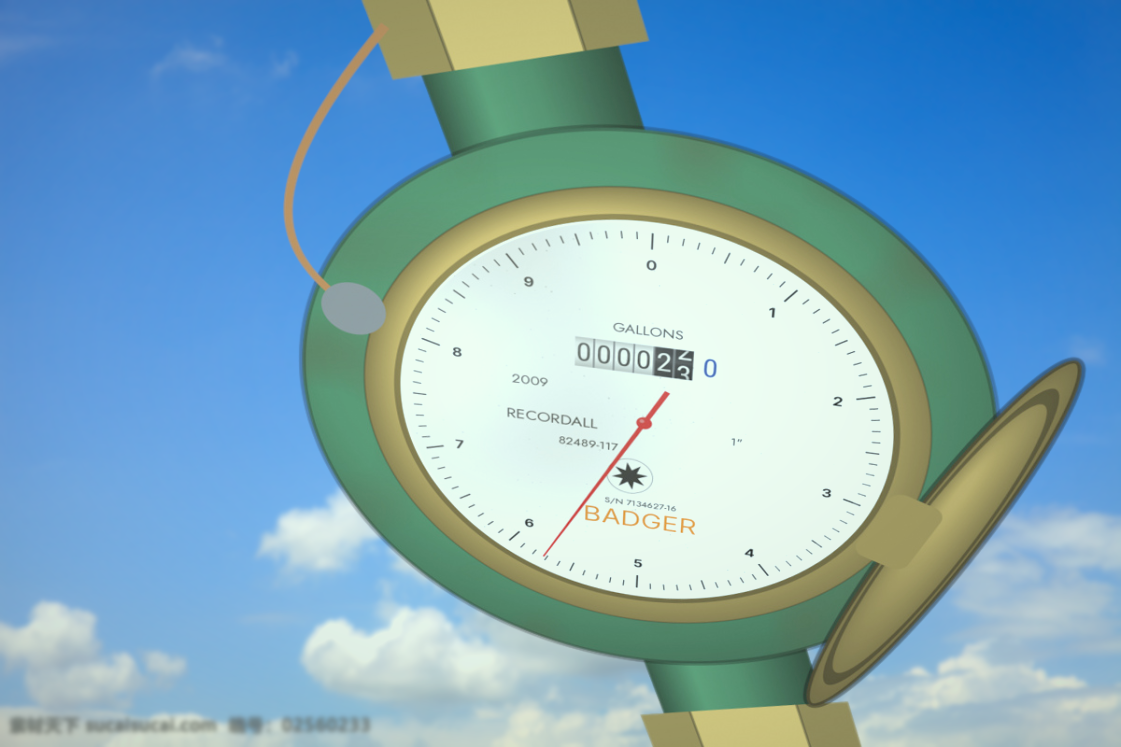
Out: gal 225.7
